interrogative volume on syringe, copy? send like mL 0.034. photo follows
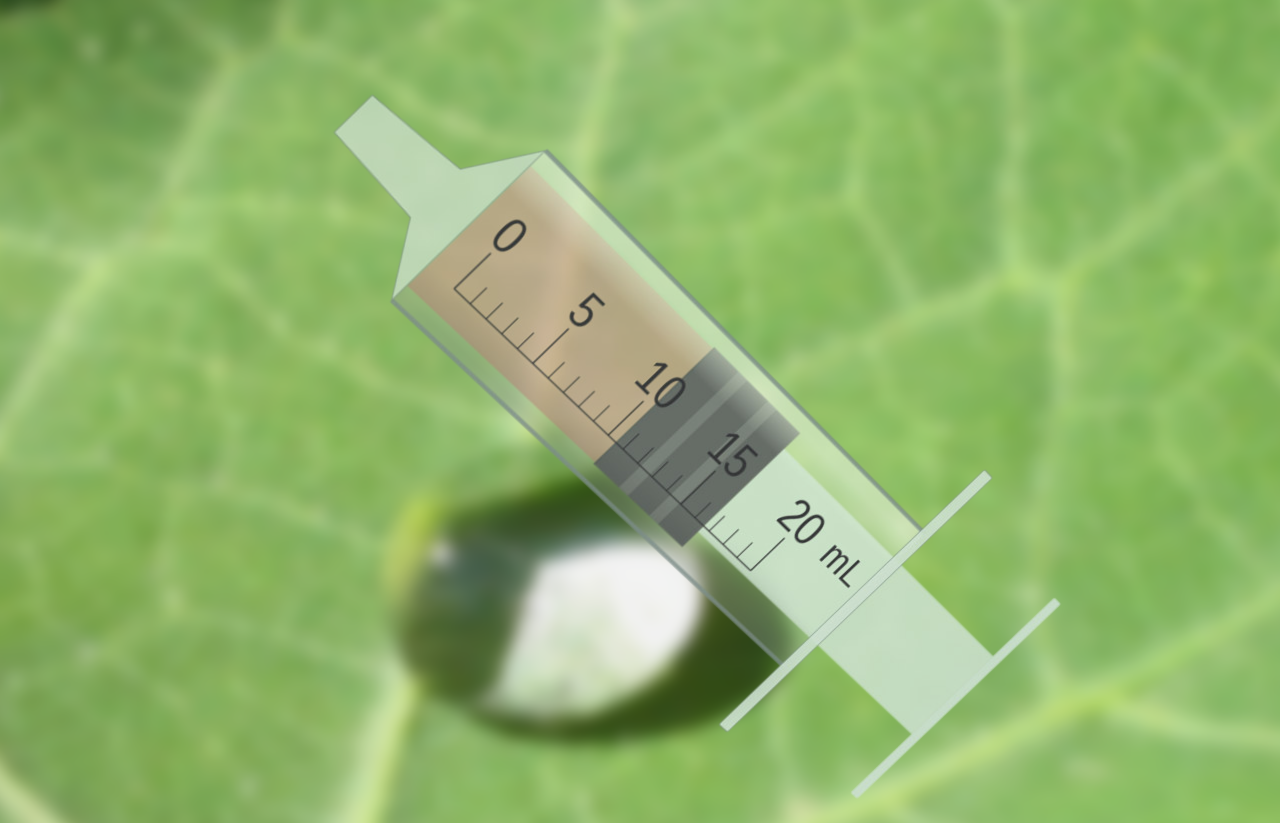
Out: mL 10.5
